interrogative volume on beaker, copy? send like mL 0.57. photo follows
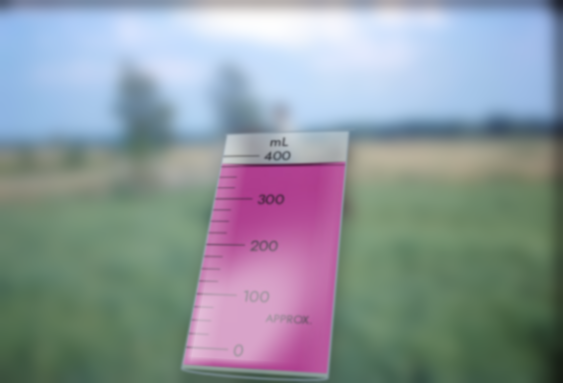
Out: mL 375
